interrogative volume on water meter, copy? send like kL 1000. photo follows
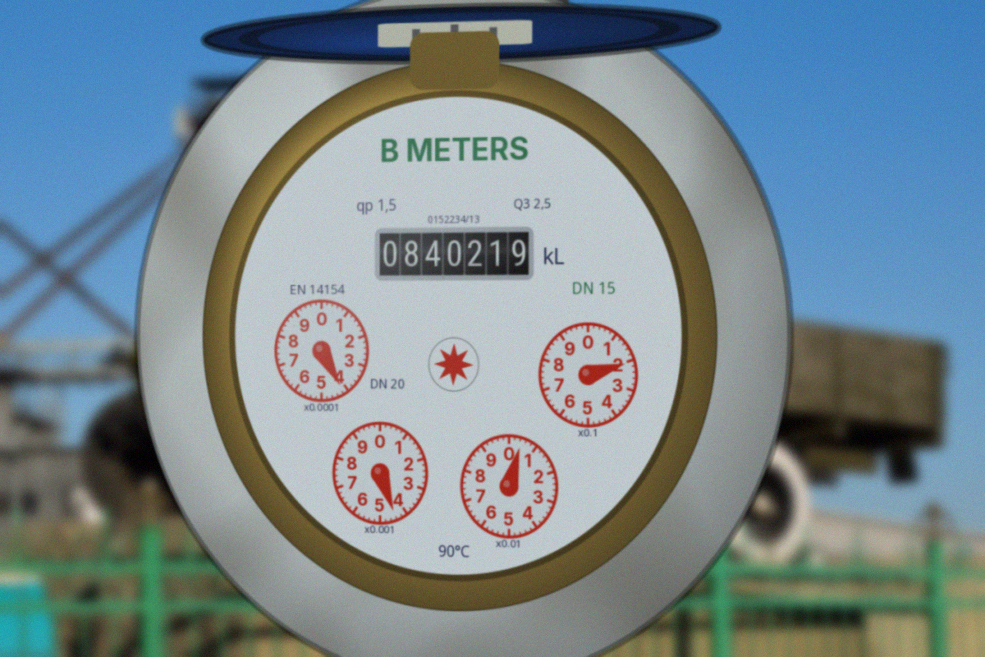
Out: kL 840219.2044
